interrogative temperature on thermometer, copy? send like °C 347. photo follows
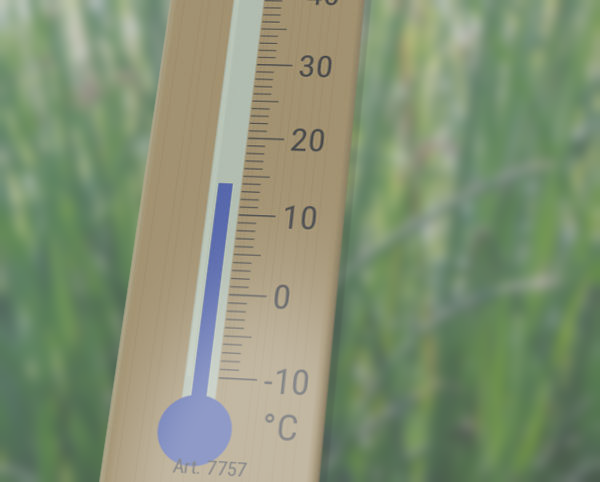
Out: °C 14
